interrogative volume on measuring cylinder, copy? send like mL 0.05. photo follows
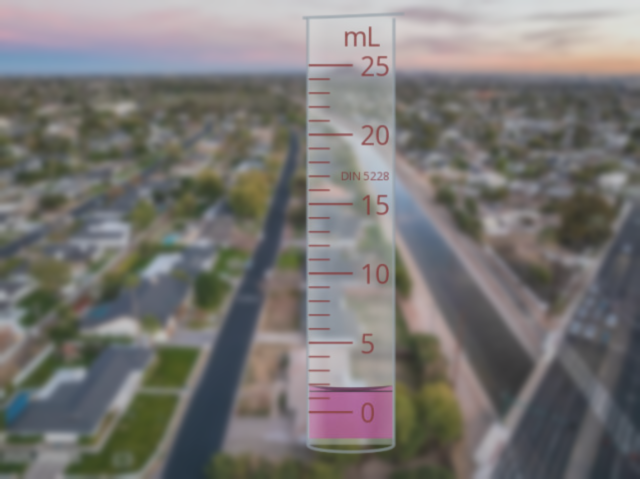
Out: mL 1.5
